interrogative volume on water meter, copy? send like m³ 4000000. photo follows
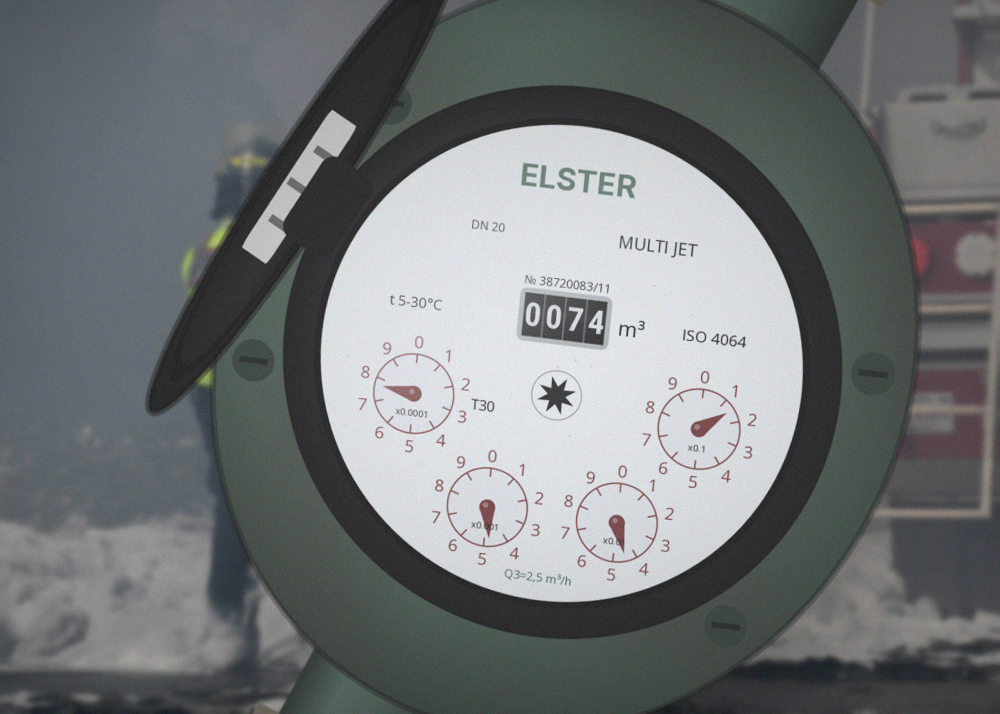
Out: m³ 74.1447
